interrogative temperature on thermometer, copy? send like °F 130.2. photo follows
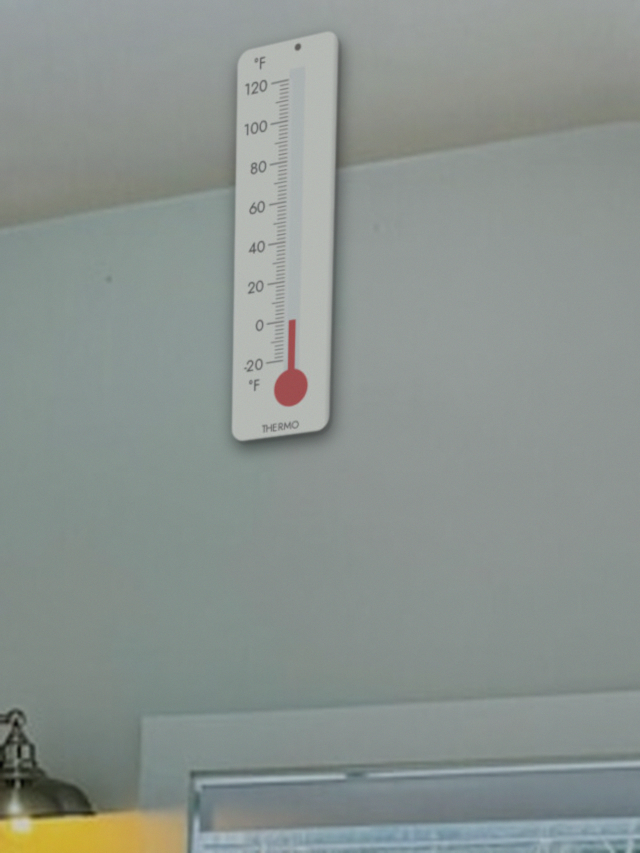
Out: °F 0
